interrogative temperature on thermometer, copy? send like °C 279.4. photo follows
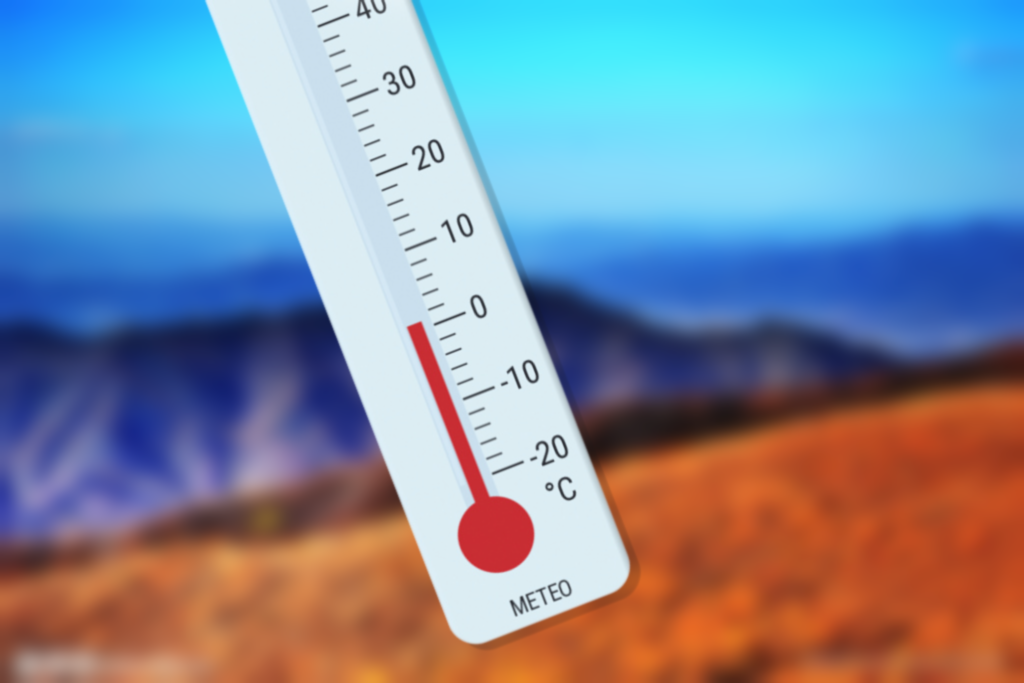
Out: °C 1
